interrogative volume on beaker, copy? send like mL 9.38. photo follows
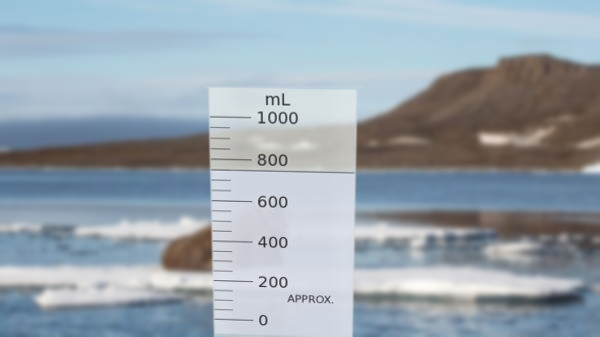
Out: mL 750
